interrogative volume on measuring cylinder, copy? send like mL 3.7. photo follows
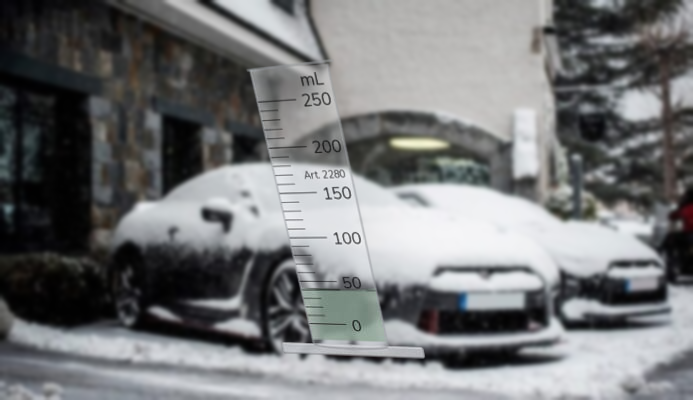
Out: mL 40
